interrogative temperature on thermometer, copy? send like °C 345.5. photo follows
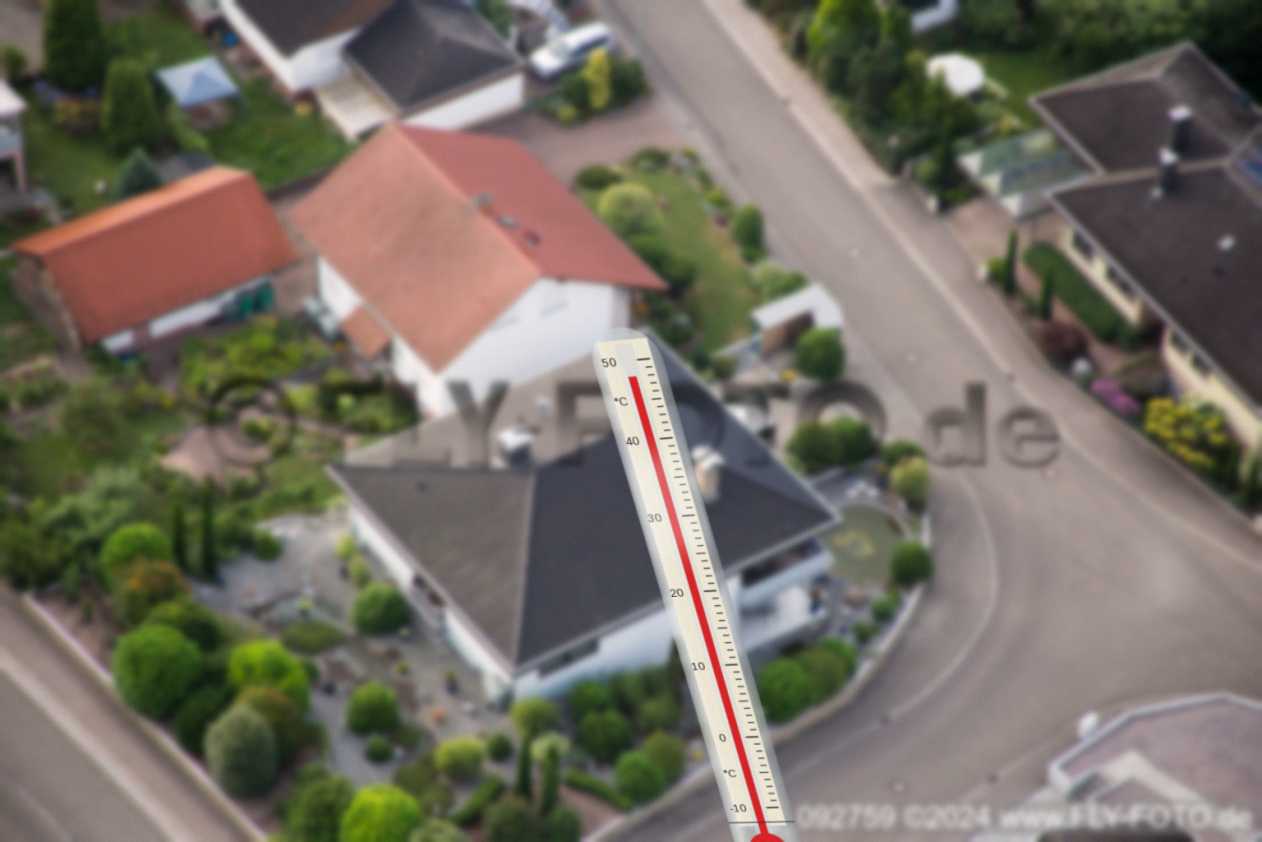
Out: °C 48
